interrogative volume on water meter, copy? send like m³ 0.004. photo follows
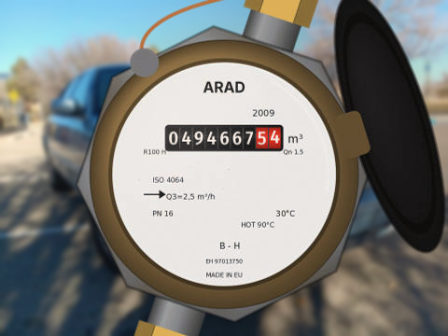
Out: m³ 494667.54
